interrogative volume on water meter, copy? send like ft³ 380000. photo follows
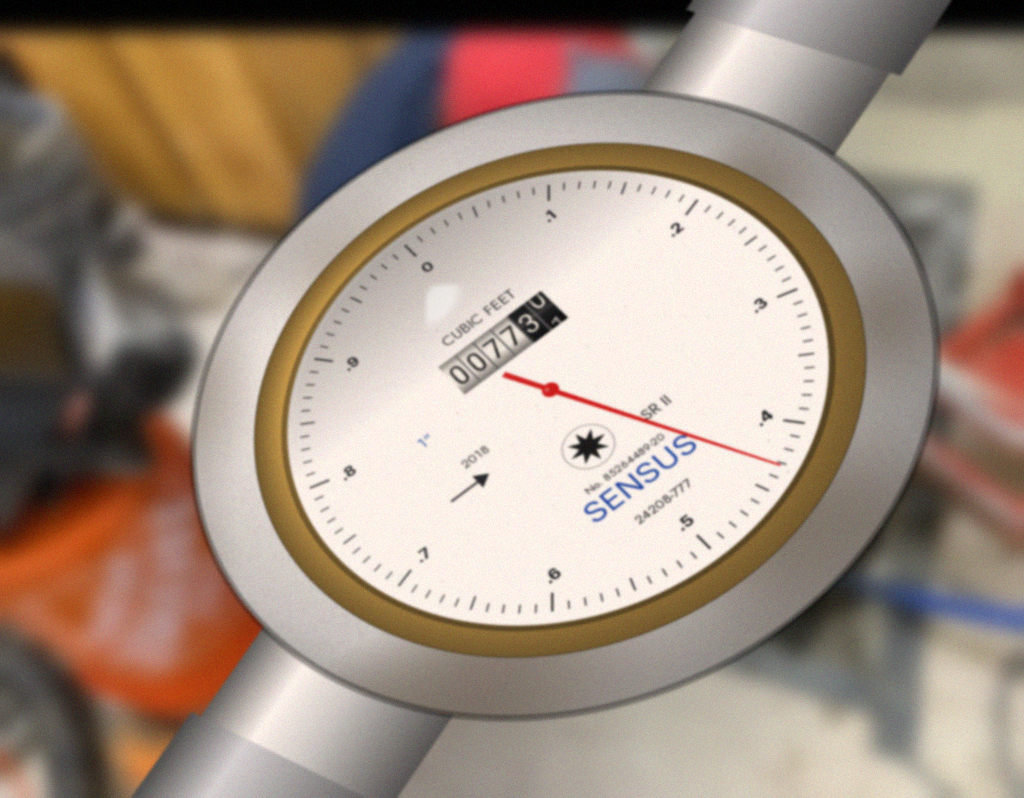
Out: ft³ 7730.43
